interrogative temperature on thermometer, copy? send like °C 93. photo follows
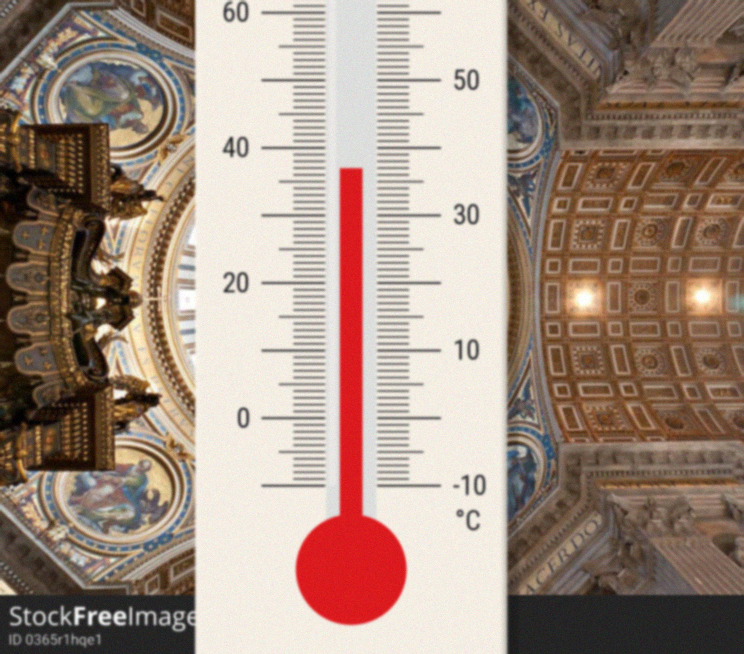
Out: °C 37
